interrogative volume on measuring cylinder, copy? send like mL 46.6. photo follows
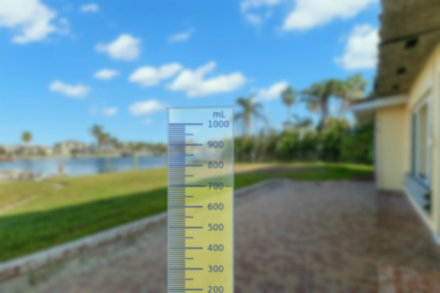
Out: mL 700
